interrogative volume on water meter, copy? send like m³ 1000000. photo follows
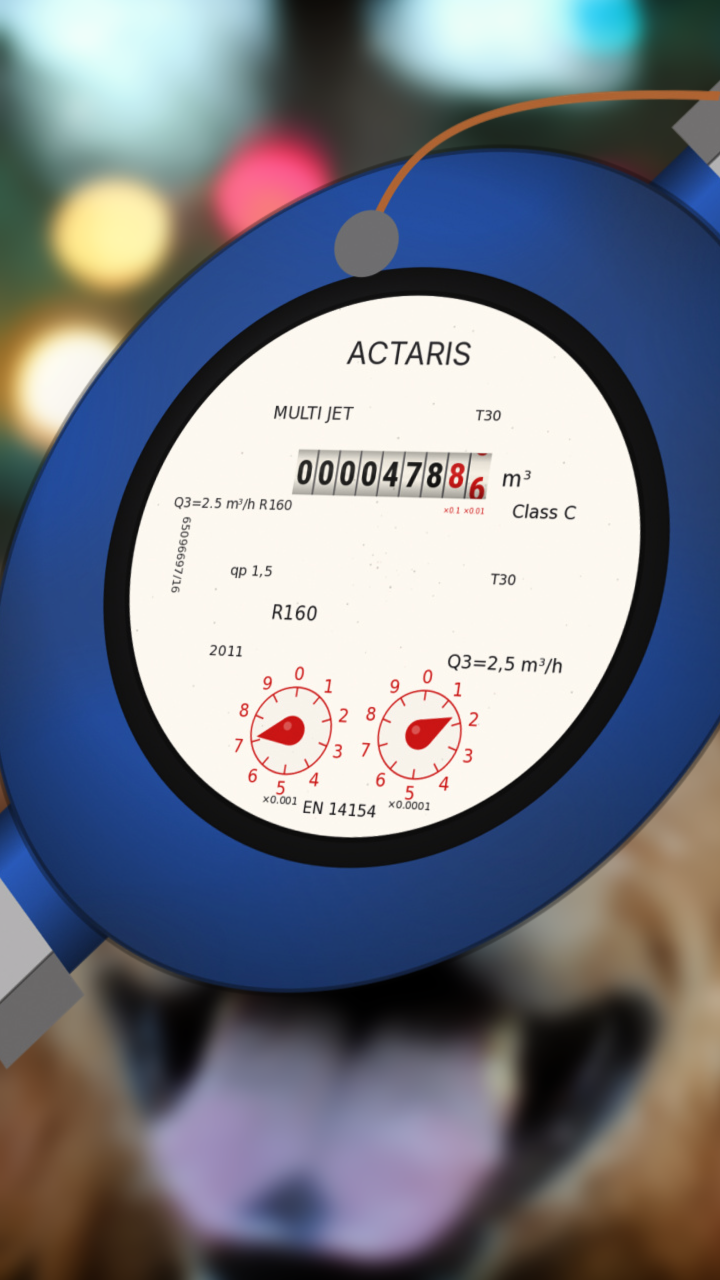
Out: m³ 478.8571
